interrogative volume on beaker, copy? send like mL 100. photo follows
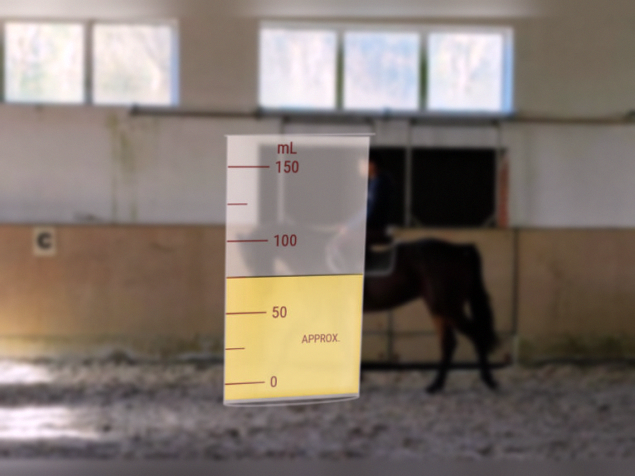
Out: mL 75
